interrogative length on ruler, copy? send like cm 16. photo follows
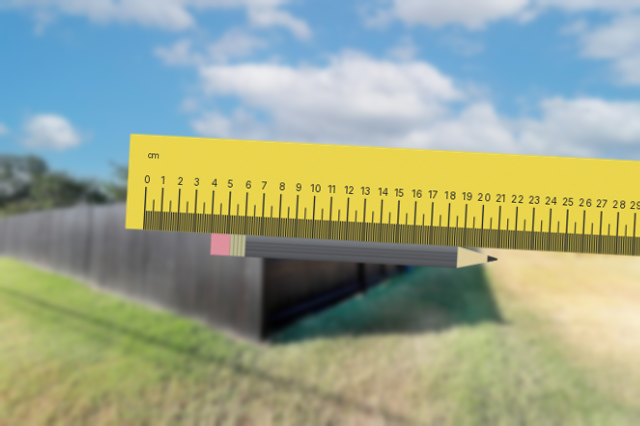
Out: cm 17
